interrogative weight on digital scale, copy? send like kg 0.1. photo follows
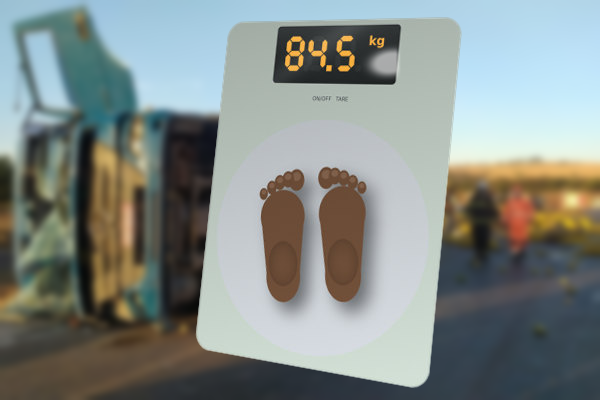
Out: kg 84.5
